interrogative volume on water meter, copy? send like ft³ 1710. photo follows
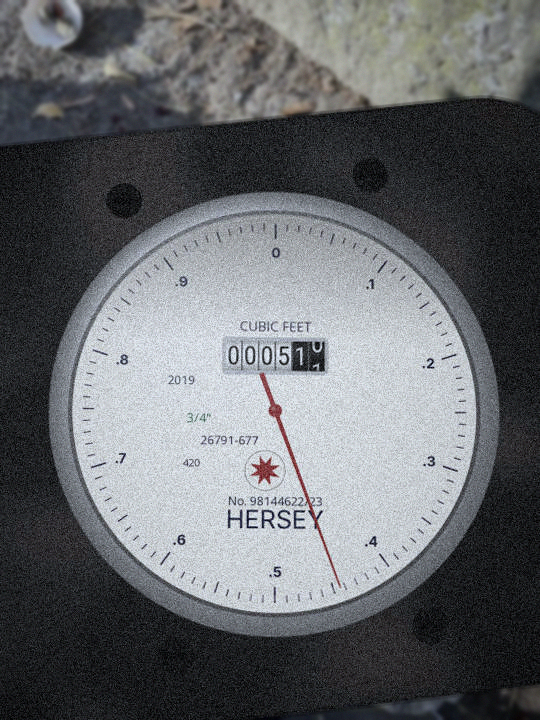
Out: ft³ 510.44
